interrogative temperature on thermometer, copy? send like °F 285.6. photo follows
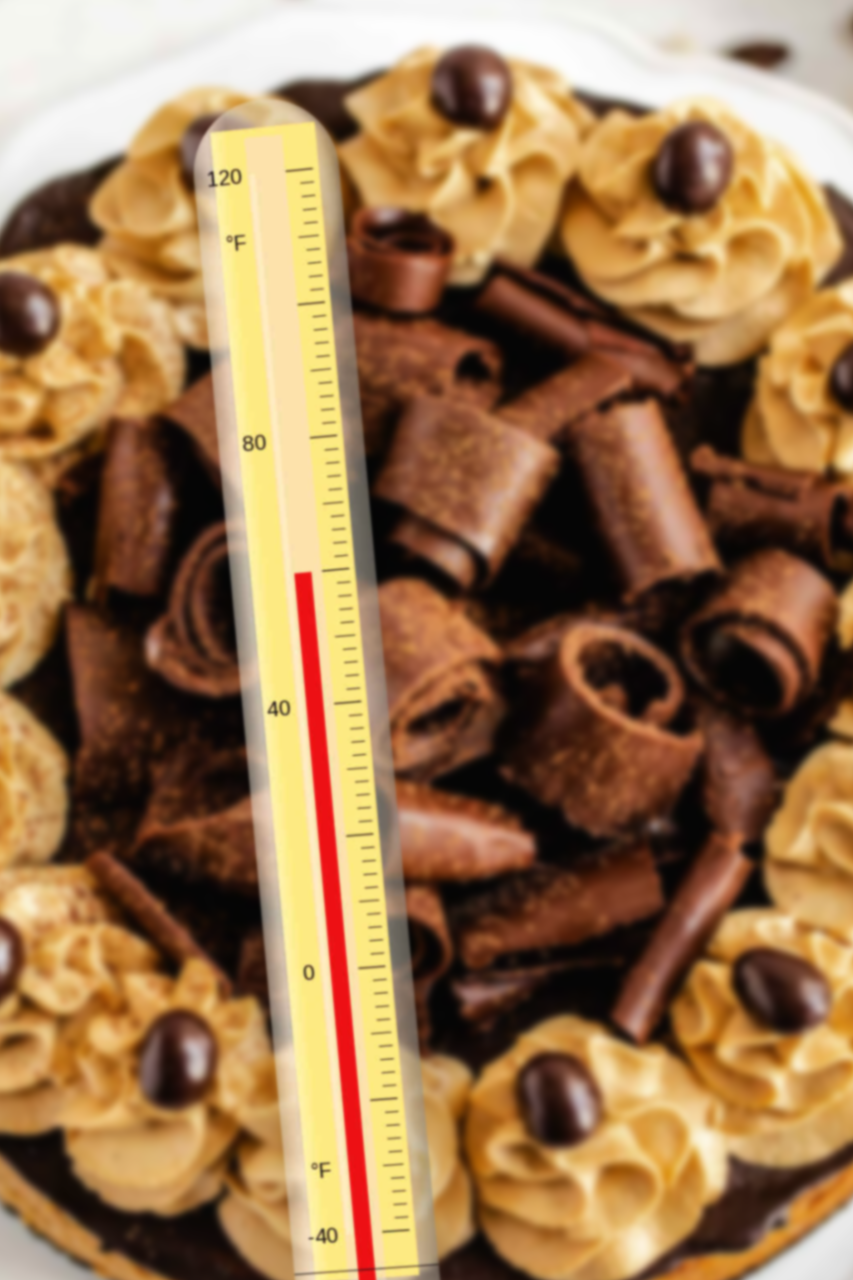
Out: °F 60
